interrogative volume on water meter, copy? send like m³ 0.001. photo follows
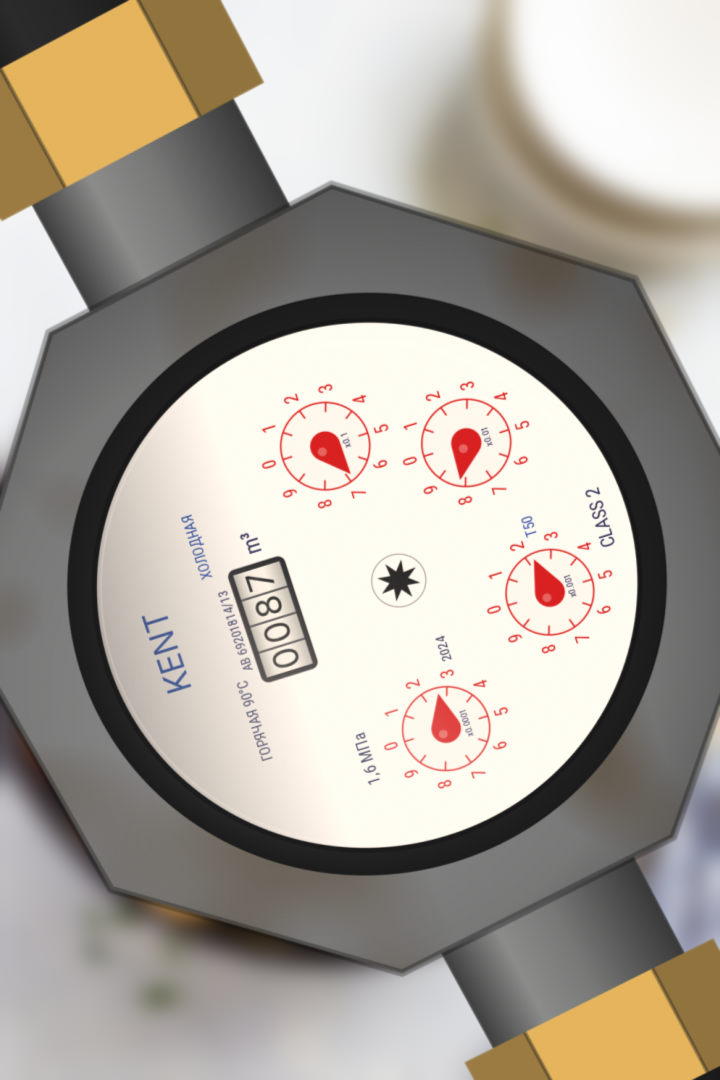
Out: m³ 87.6822
